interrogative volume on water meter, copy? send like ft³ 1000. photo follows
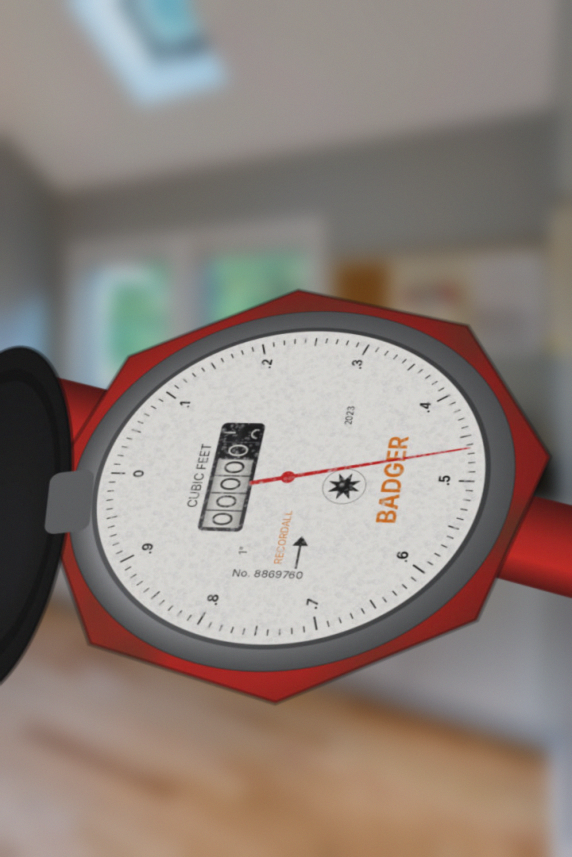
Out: ft³ 1.46
